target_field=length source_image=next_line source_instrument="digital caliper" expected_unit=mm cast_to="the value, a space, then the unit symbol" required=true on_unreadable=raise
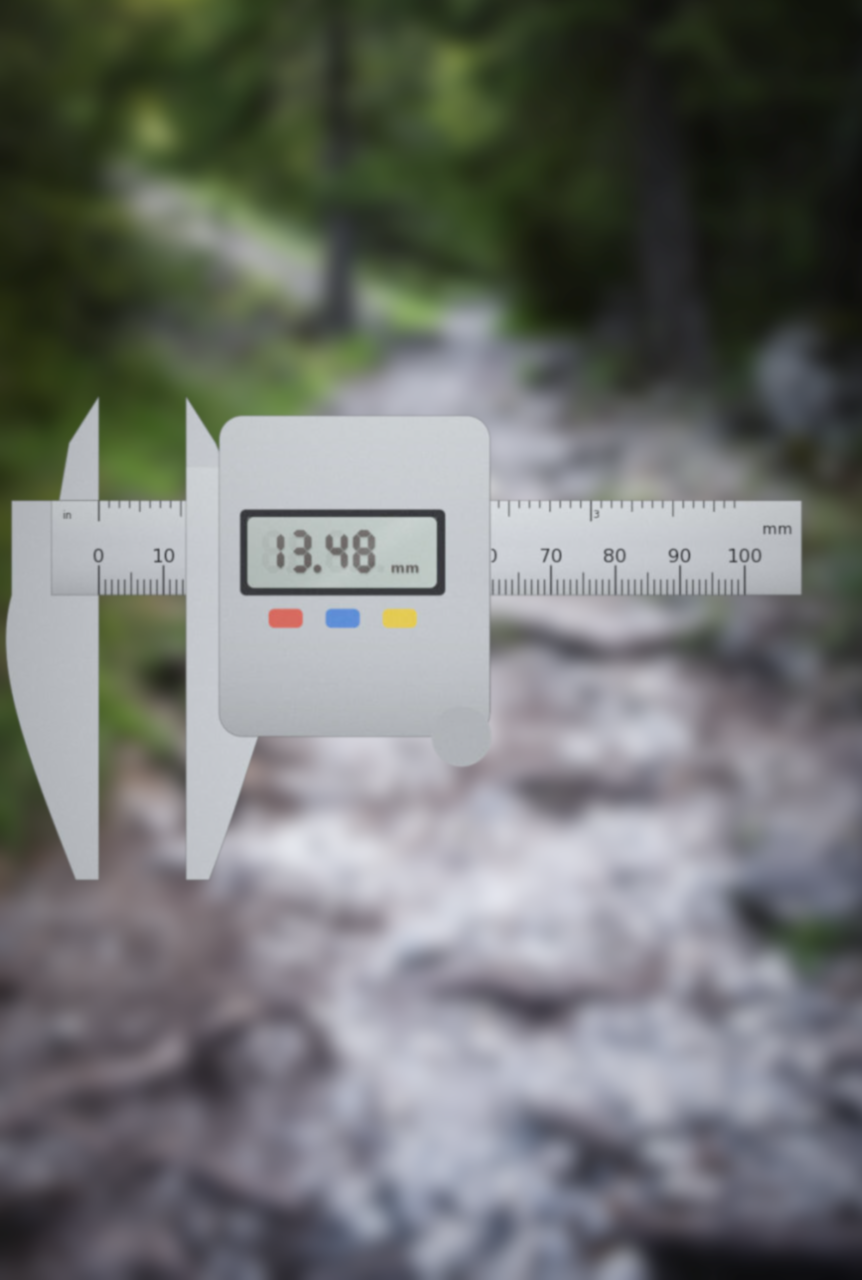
13.48 mm
